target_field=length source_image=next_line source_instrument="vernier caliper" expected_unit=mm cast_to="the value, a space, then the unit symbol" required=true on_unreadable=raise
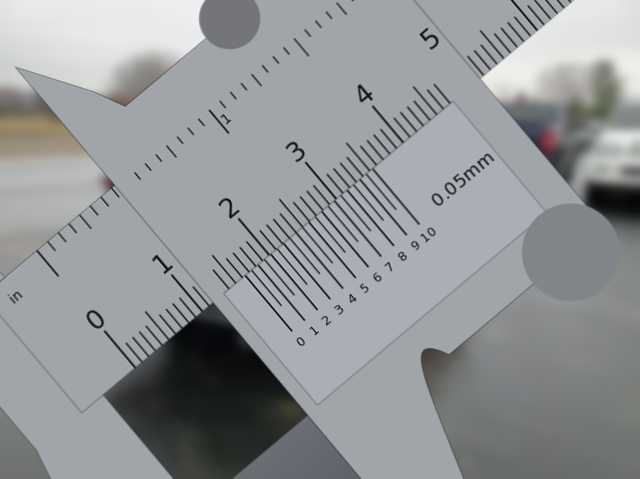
16.4 mm
